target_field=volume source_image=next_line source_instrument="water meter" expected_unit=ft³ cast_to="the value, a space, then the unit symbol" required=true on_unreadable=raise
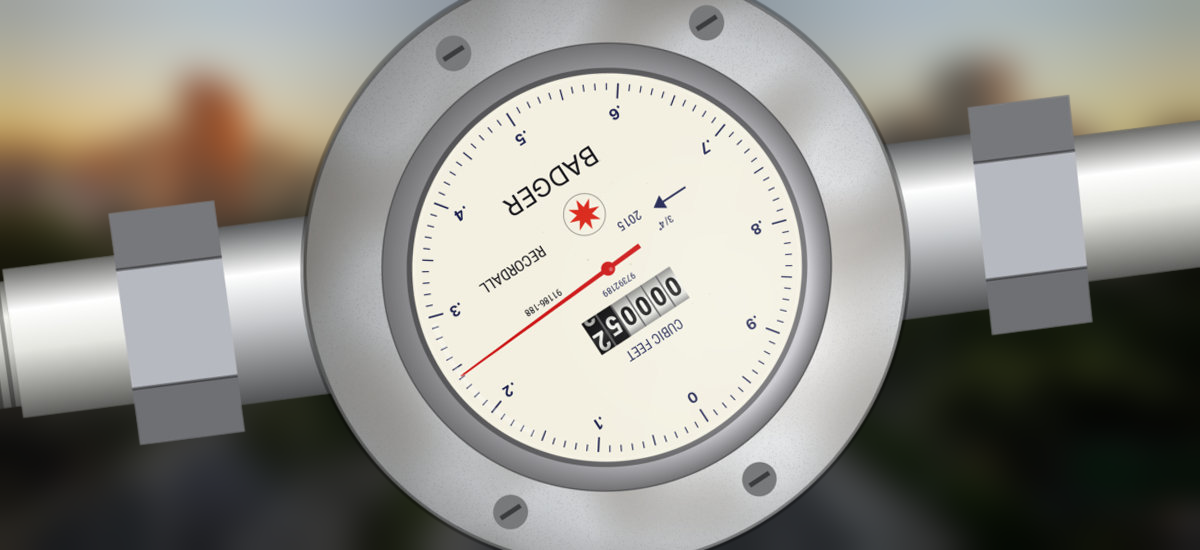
52.24 ft³
